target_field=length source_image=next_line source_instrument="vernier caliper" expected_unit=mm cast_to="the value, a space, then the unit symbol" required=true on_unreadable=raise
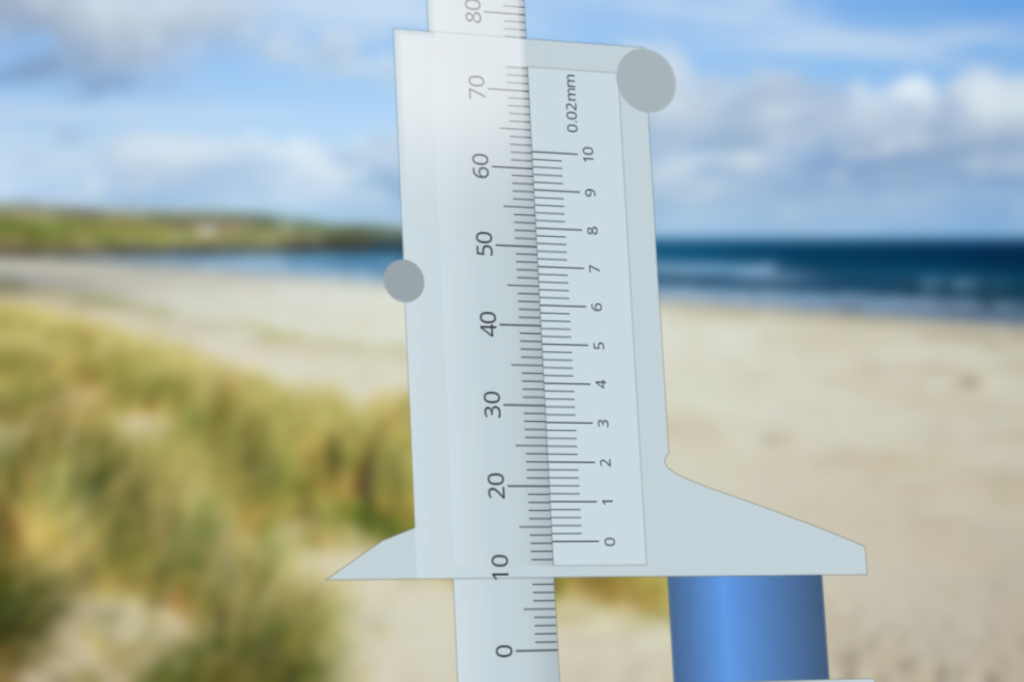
13.2 mm
